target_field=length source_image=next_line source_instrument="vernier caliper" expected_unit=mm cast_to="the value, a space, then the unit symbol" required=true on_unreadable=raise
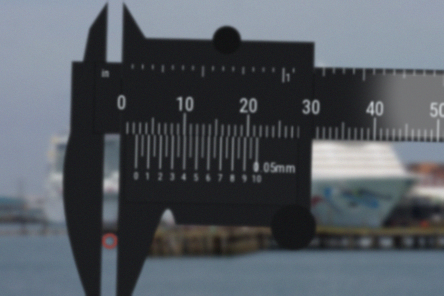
2.5 mm
